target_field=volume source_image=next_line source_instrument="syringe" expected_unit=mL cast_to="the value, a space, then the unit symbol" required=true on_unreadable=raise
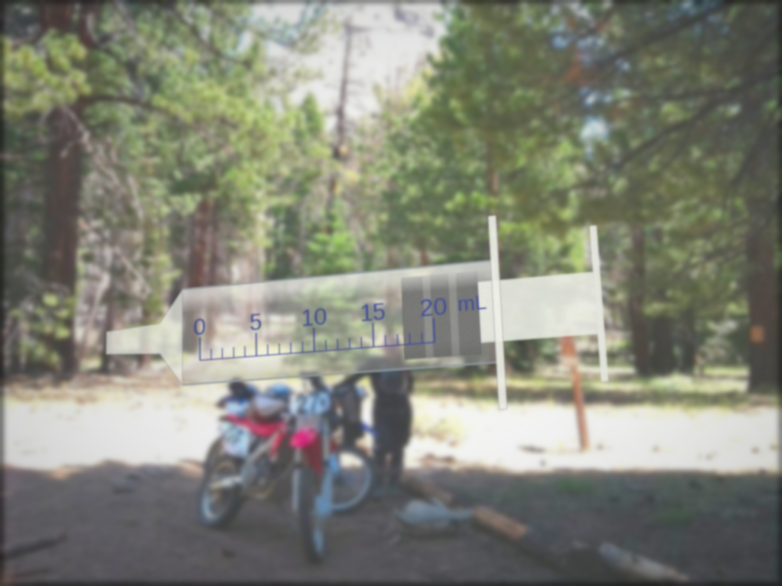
17.5 mL
